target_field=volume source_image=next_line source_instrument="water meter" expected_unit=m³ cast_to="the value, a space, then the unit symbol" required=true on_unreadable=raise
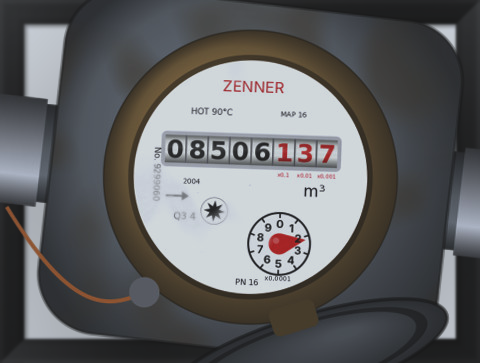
8506.1372 m³
